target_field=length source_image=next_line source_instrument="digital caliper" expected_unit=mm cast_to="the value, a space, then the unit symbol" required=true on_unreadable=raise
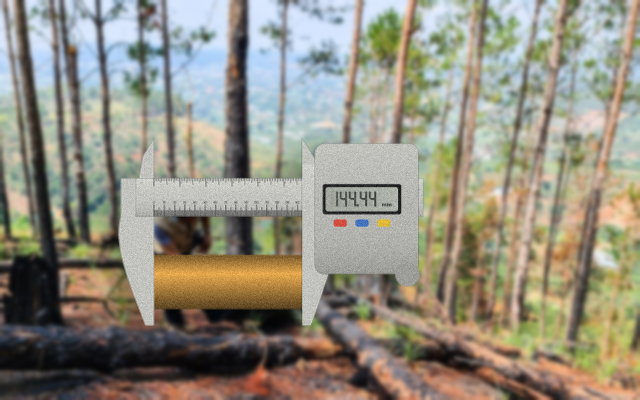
144.44 mm
